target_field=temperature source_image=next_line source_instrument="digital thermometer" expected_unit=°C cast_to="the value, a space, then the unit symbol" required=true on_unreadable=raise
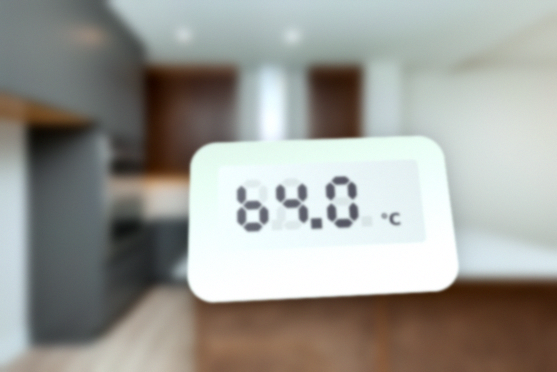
64.0 °C
